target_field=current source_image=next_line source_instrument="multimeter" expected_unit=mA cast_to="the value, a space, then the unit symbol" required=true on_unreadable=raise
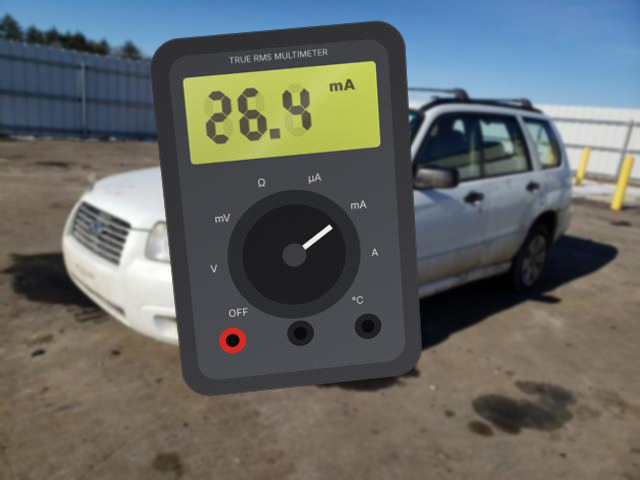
26.4 mA
